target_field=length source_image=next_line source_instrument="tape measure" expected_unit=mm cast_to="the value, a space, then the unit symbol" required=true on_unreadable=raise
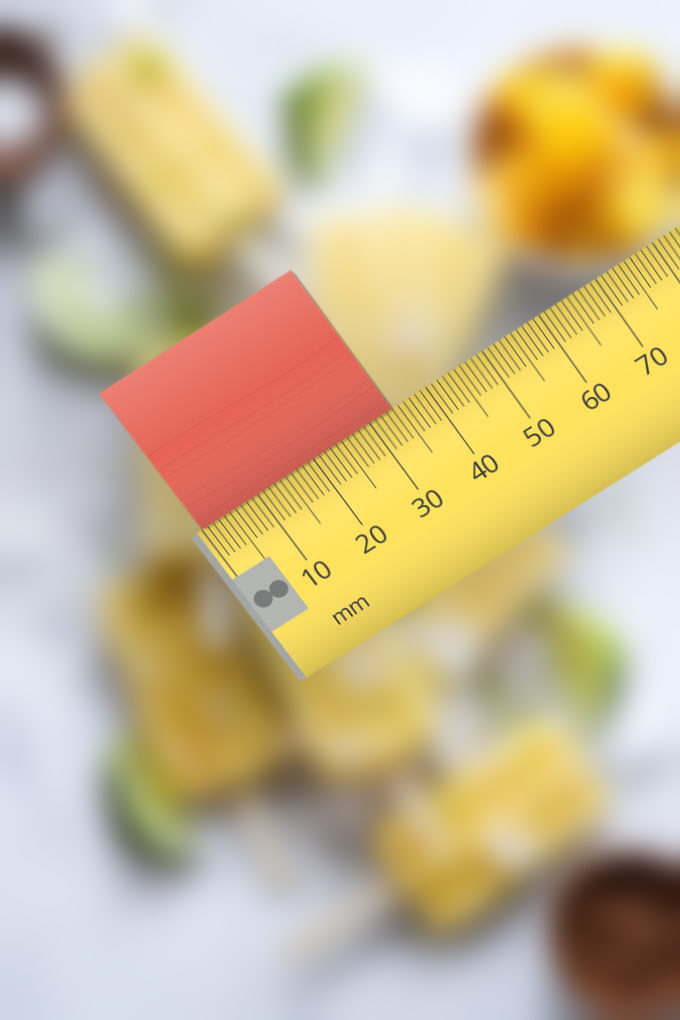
34 mm
